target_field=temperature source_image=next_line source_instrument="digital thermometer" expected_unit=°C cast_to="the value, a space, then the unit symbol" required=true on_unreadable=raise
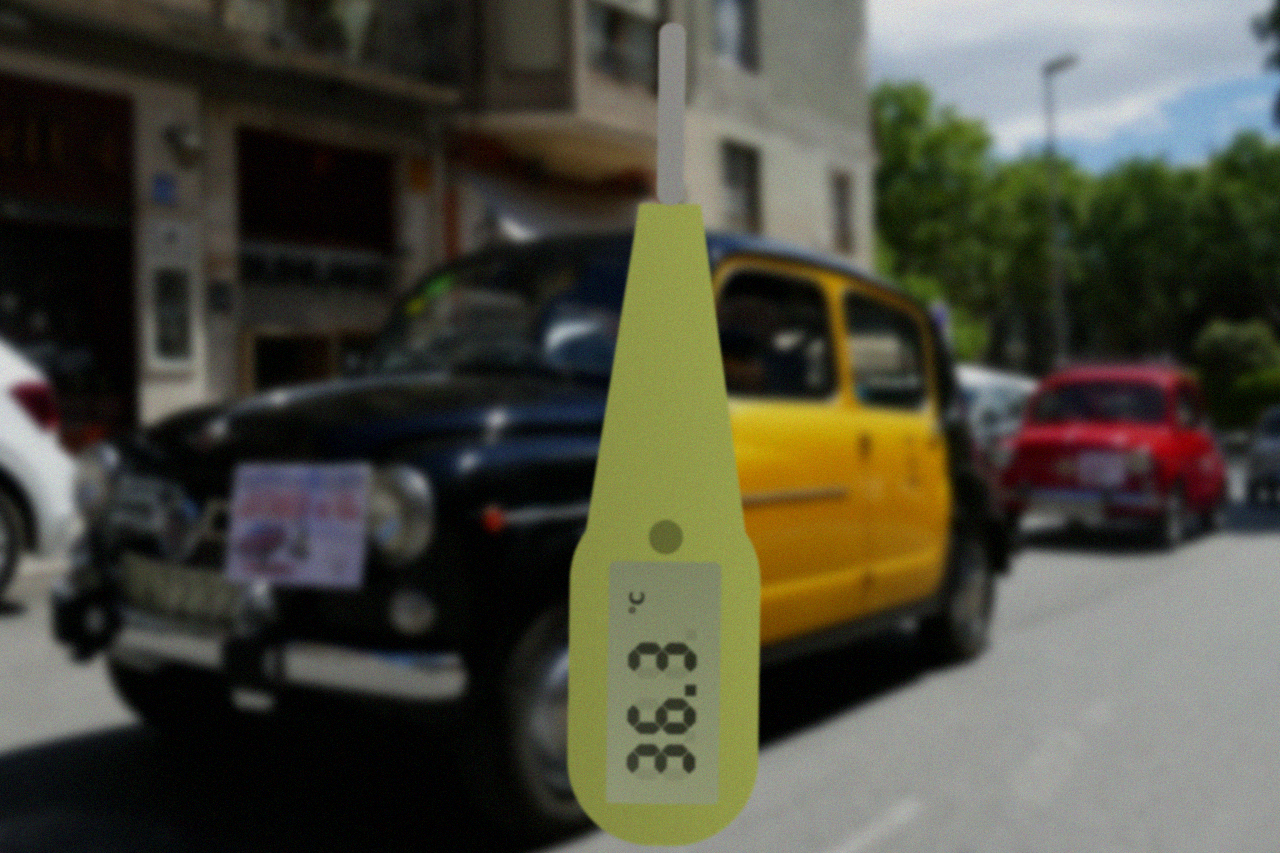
36.3 °C
